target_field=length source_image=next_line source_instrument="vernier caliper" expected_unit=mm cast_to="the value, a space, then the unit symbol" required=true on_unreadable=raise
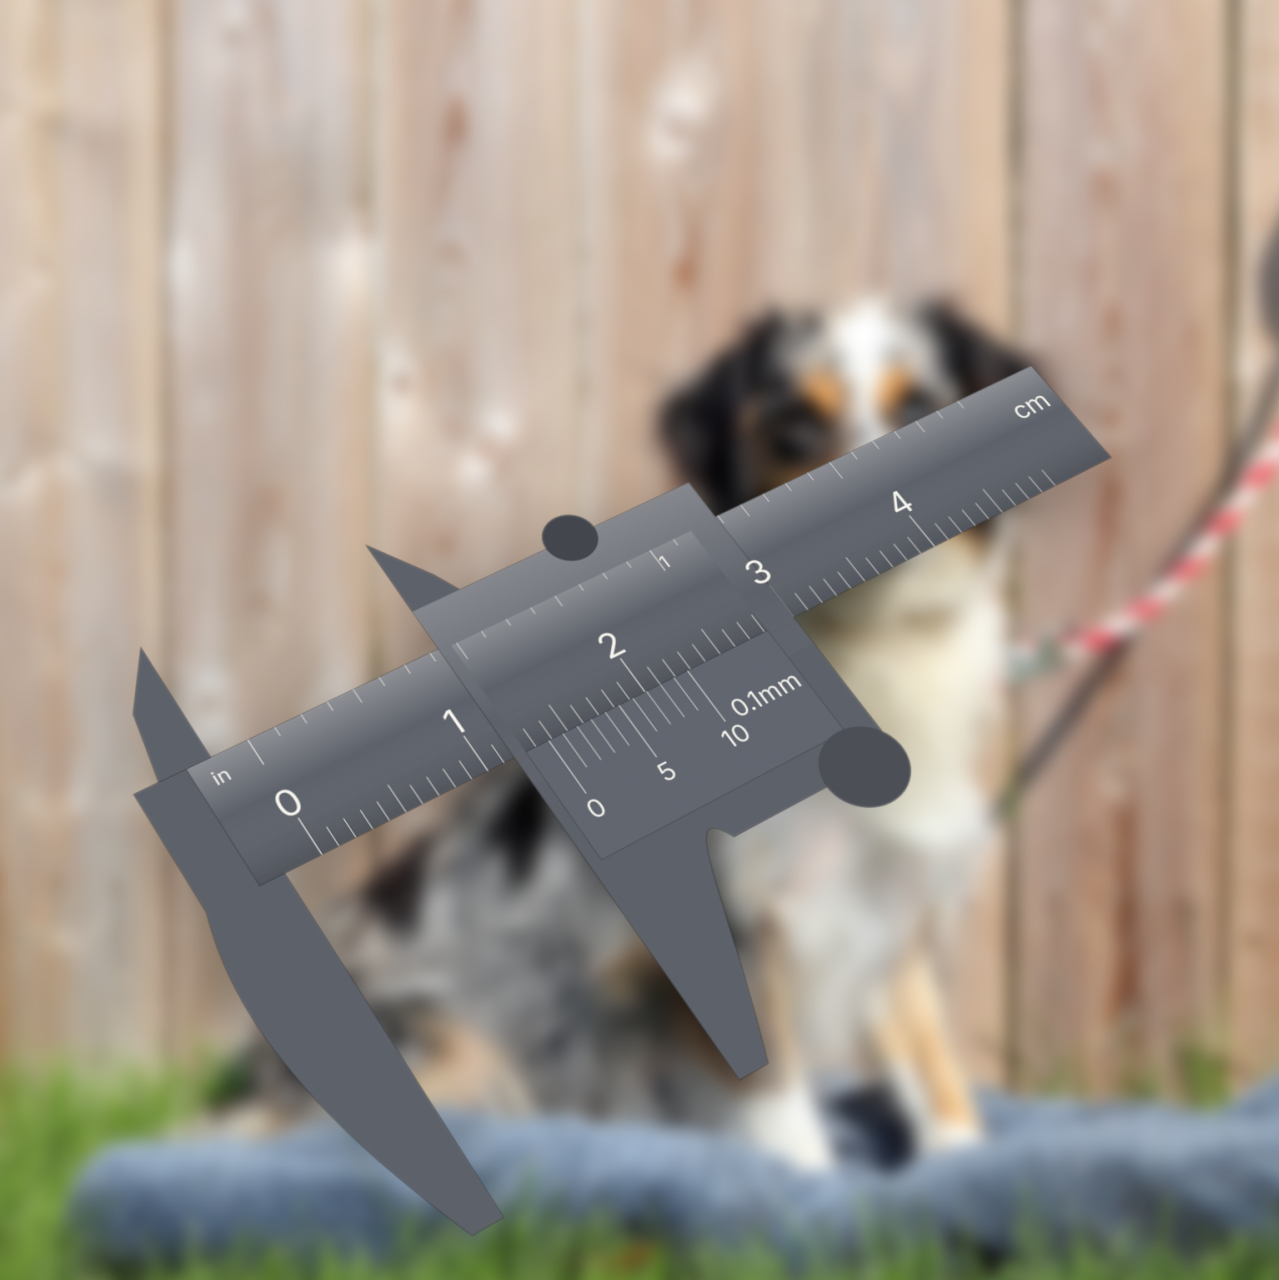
13.8 mm
